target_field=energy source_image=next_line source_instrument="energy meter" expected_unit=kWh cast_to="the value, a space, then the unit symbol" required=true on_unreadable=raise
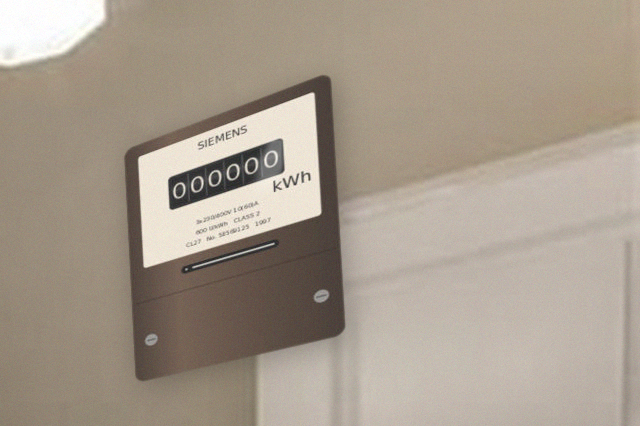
0 kWh
